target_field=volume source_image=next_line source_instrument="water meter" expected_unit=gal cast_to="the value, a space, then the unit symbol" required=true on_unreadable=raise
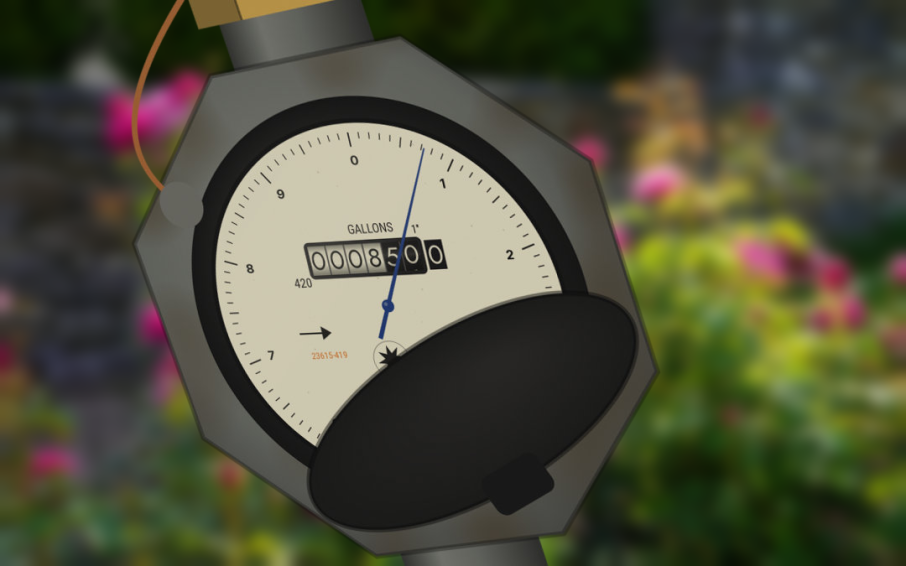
8500.7 gal
